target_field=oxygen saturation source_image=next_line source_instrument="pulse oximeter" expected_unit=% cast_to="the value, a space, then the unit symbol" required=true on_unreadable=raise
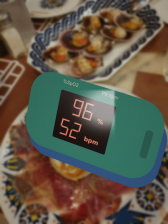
96 %
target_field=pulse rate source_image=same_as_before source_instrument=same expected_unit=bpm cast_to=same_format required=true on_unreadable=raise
52 bpm
